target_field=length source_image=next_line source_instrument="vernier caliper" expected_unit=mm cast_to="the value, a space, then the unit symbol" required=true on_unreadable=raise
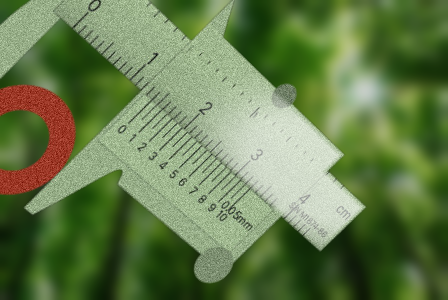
14.0 mm
